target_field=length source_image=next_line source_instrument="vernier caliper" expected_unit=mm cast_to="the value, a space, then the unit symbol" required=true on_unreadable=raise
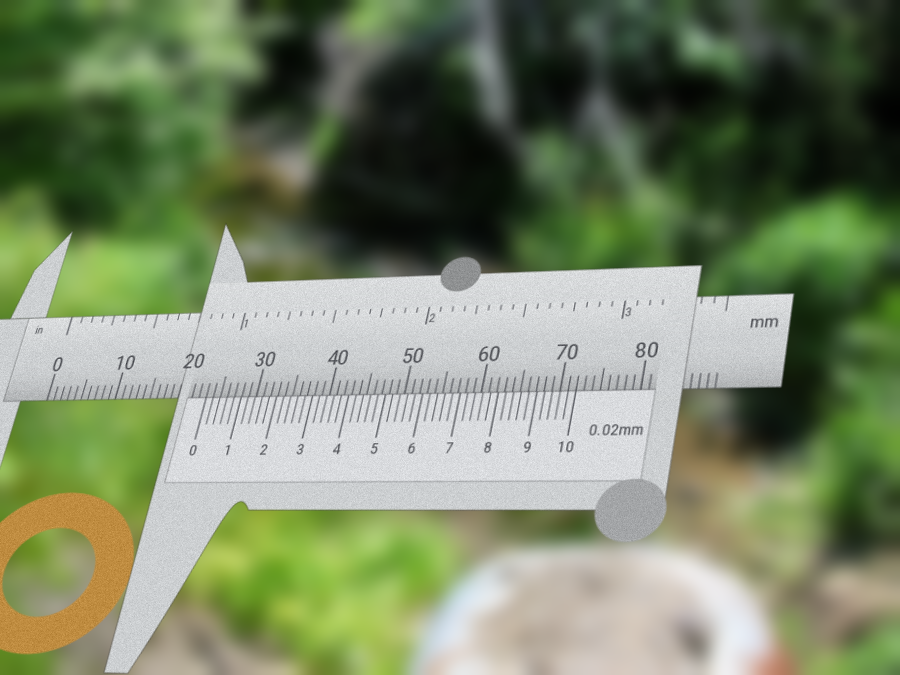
23.0 mm
